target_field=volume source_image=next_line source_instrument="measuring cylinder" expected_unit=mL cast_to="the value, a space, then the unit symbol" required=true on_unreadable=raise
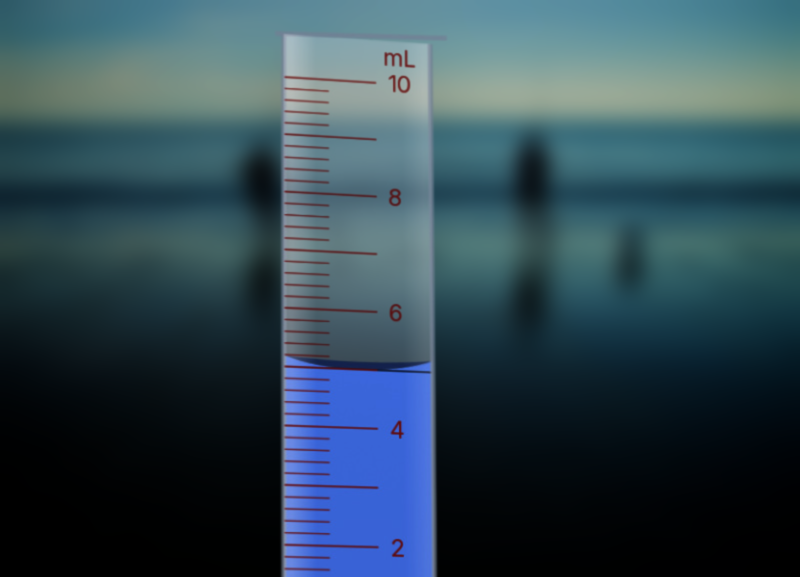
5 mL
